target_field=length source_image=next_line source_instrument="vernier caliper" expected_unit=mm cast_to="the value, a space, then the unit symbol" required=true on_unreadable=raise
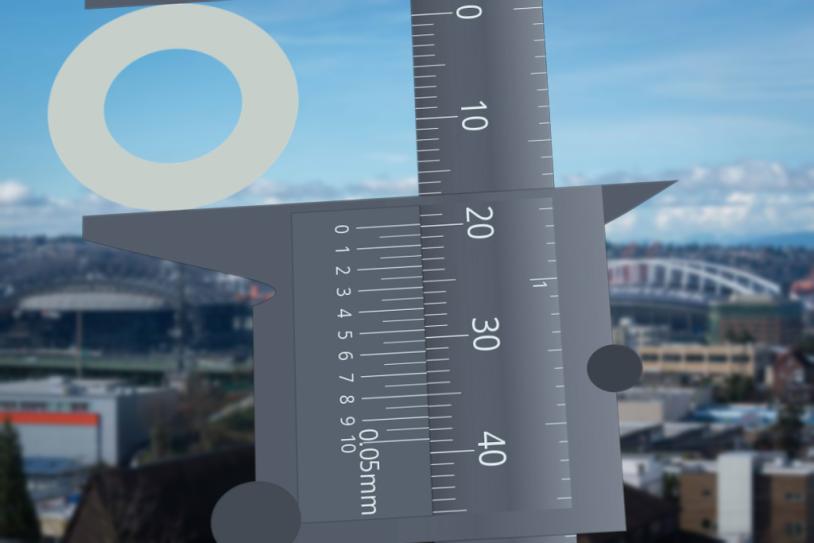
19.8 mm
